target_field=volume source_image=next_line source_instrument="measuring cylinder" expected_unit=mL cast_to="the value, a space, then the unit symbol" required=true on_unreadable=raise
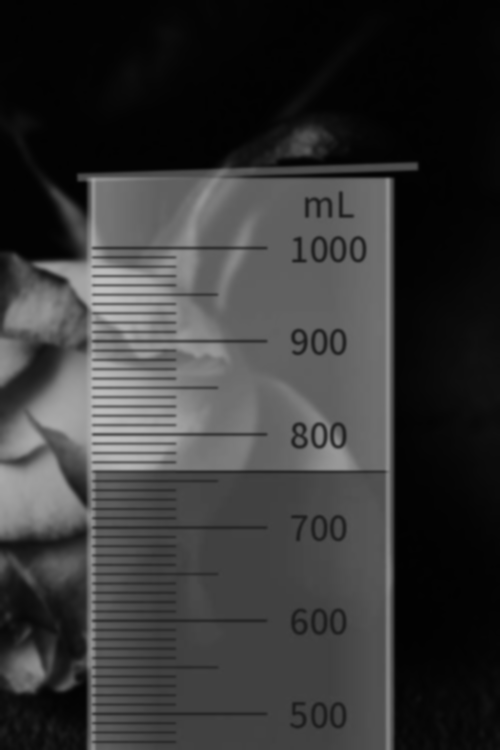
760 mL
